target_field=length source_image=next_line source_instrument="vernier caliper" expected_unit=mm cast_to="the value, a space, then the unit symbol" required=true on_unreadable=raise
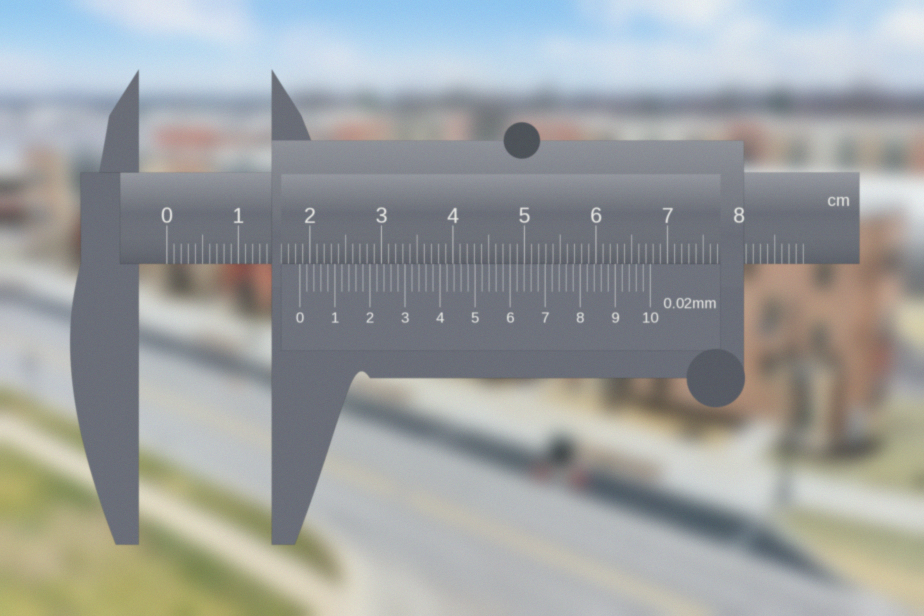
18.6 mm
